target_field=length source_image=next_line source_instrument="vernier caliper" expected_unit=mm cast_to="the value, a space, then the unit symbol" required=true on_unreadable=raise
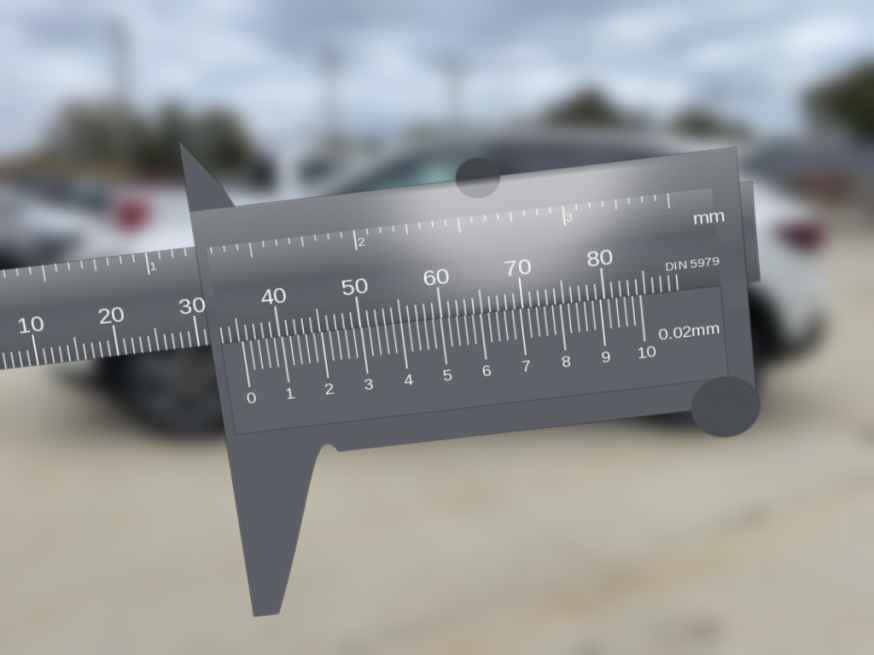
35.4 mm
